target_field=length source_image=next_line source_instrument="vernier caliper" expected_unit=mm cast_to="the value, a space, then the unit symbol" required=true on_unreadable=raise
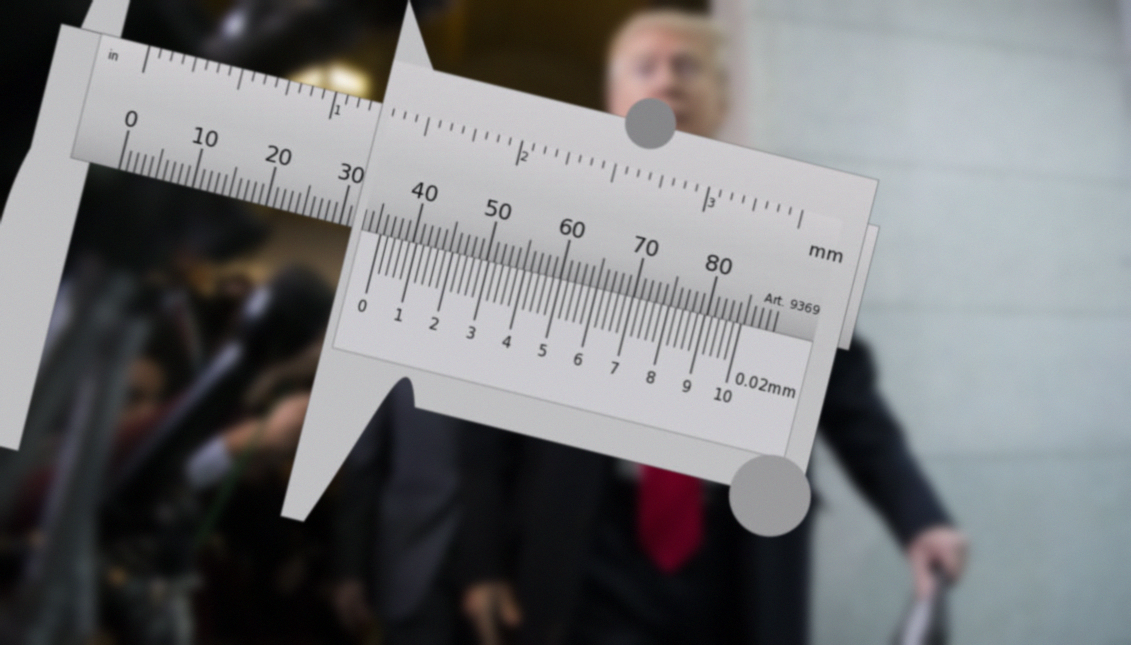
35.6 mm
